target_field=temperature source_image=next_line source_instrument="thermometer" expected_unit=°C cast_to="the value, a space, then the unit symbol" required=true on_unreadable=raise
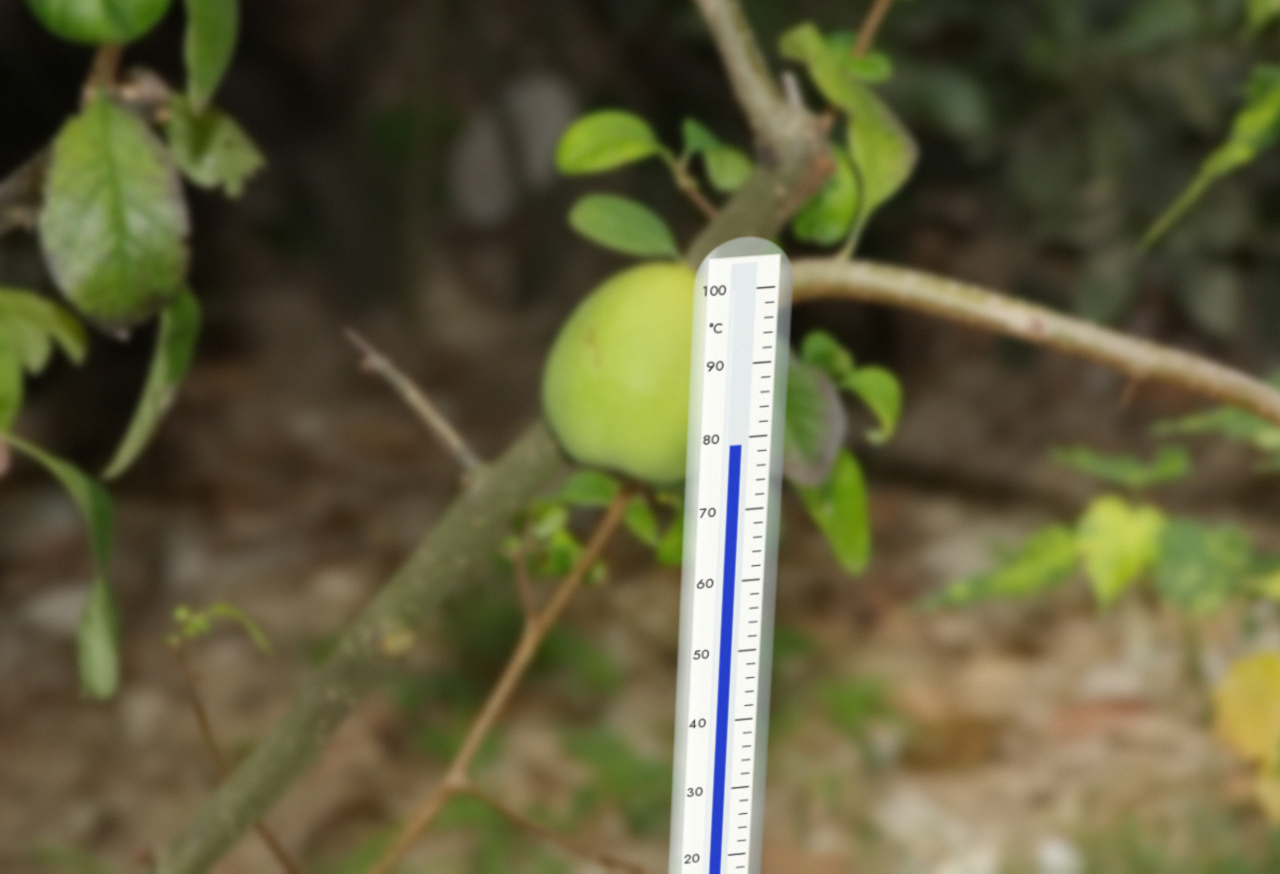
79 °C
